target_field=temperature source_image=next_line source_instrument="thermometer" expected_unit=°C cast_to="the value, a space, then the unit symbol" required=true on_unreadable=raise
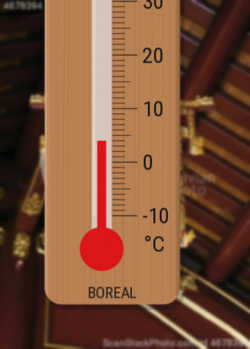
4 °C
